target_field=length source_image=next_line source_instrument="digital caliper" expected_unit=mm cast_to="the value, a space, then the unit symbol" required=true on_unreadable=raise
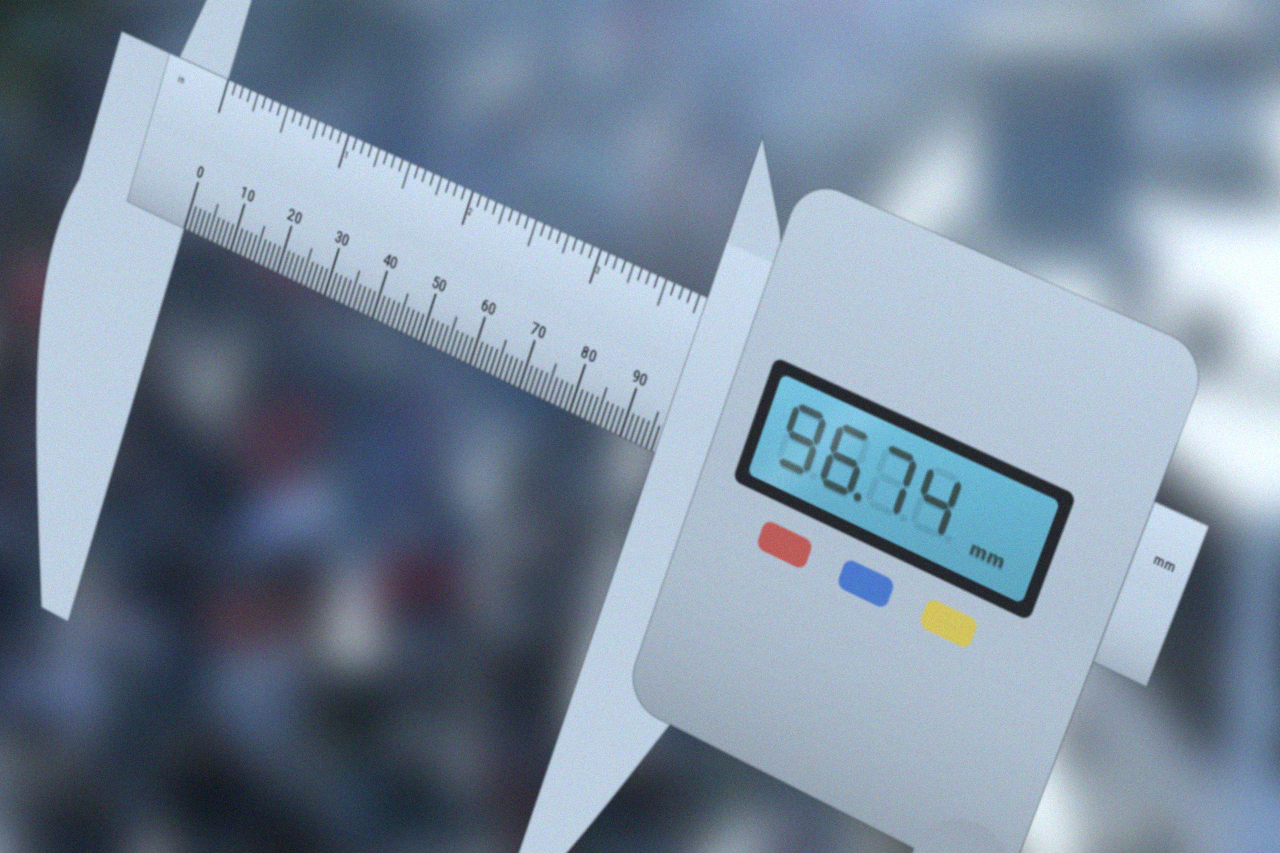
96.74 mm
